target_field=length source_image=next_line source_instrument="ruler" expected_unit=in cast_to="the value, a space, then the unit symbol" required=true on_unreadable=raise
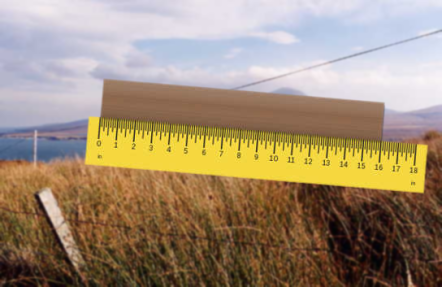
16 in
